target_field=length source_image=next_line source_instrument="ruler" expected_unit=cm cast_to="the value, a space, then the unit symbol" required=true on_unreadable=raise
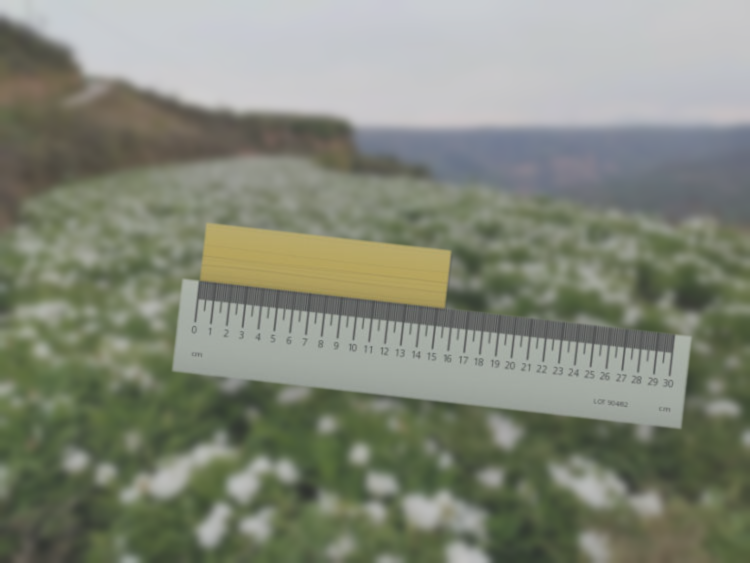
15.5 cm
